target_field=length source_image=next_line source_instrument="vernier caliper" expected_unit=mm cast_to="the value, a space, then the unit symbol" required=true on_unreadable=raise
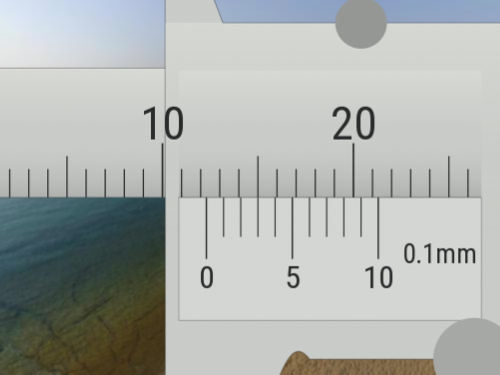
12.3 mm
